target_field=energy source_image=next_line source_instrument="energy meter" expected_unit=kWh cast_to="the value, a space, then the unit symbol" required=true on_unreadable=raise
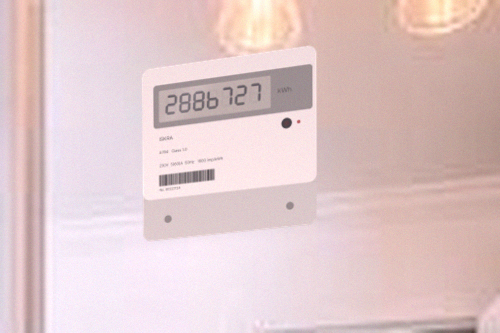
2886727 kWh
